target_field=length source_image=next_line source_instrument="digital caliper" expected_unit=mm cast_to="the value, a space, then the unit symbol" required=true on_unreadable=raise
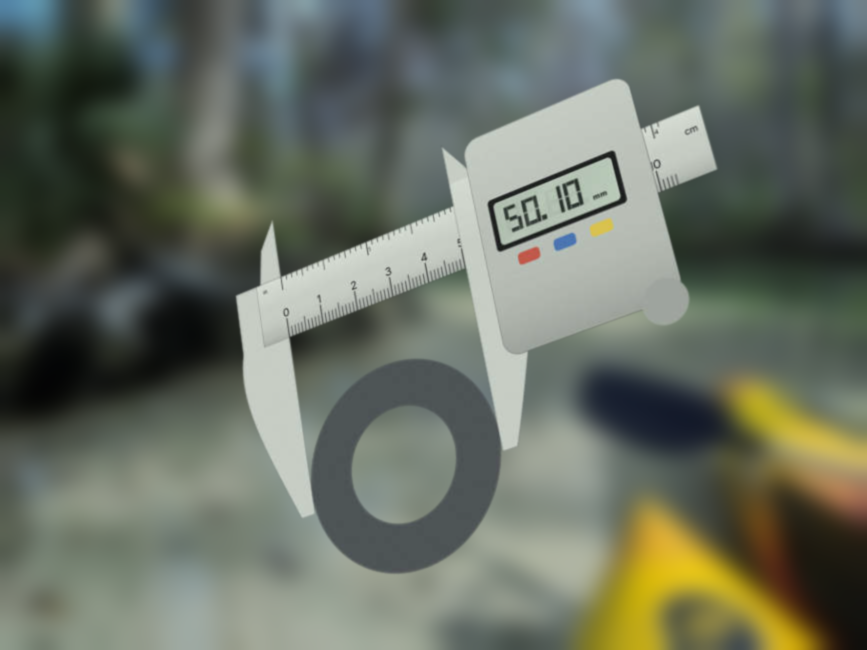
50.10 mm
